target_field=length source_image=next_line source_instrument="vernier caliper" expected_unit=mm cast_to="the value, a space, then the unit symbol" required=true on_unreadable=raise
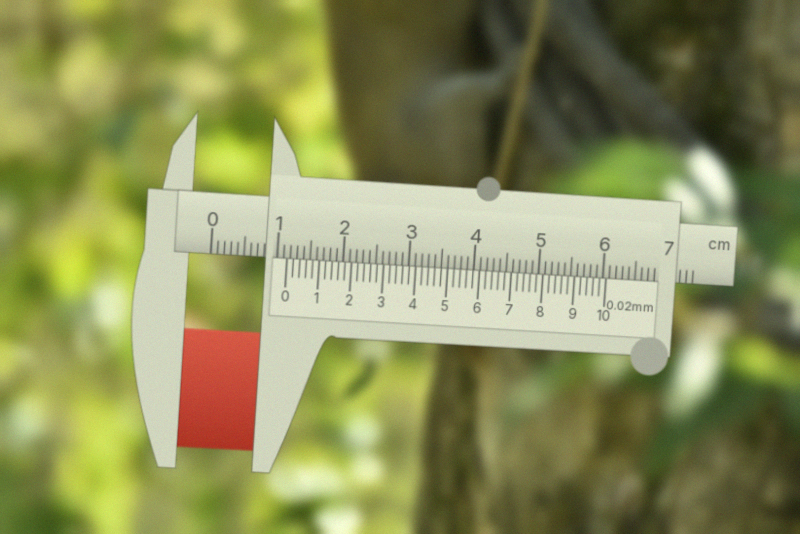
11.5 mm
